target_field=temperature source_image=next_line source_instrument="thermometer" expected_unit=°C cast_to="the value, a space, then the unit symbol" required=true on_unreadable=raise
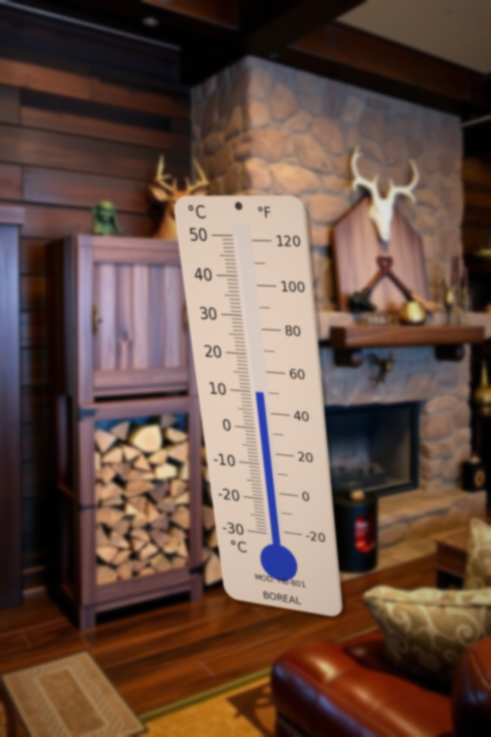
10 °C
